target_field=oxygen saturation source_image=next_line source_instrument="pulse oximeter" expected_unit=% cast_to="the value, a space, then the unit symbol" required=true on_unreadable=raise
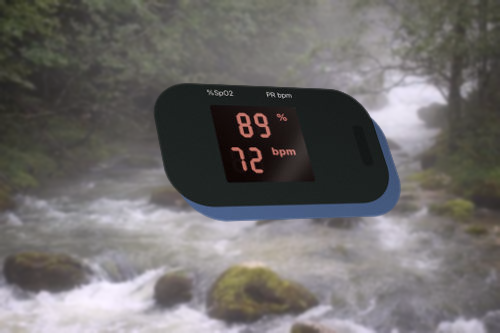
89 %
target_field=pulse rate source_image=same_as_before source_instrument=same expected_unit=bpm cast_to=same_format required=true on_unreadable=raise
72 bpm
